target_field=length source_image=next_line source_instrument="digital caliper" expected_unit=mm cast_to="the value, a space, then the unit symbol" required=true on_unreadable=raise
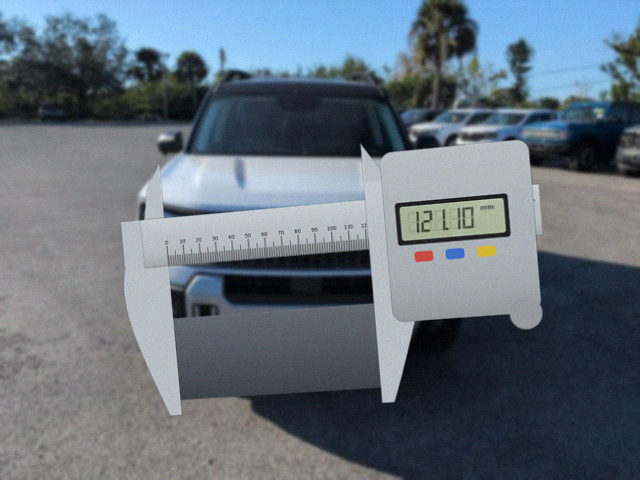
121.10 mm
